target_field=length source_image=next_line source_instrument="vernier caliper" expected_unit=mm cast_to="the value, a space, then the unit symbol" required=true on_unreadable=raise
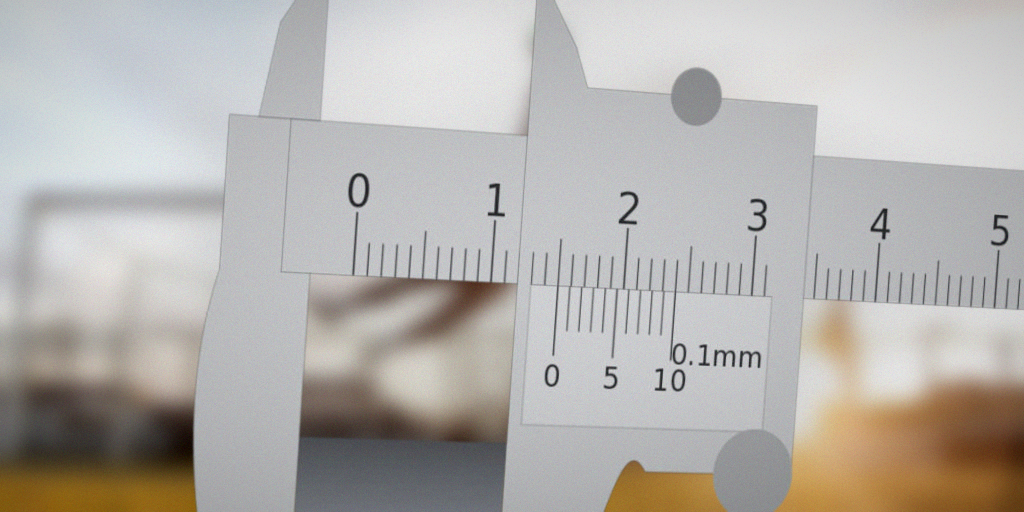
15.0 mm
